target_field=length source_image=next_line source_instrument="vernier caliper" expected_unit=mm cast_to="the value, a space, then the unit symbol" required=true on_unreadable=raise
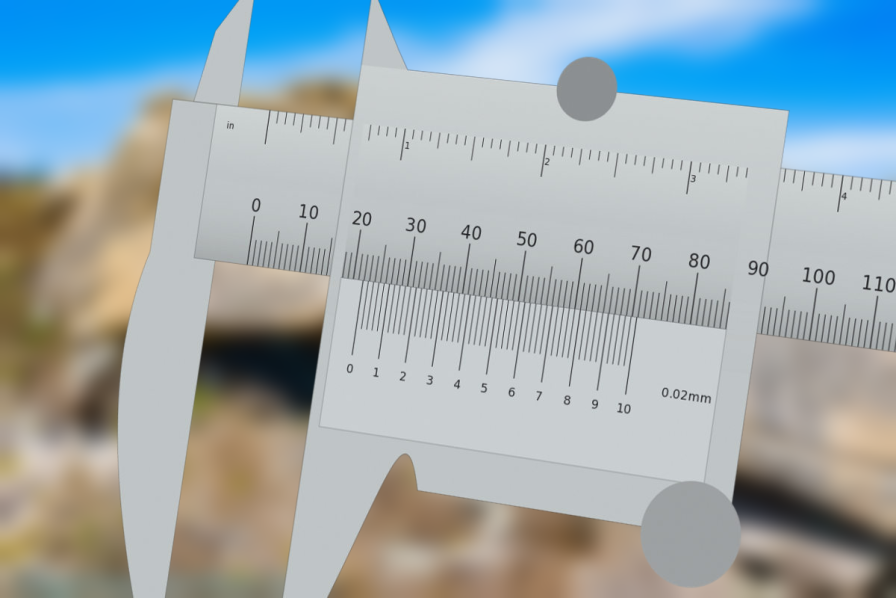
21.8 mm
